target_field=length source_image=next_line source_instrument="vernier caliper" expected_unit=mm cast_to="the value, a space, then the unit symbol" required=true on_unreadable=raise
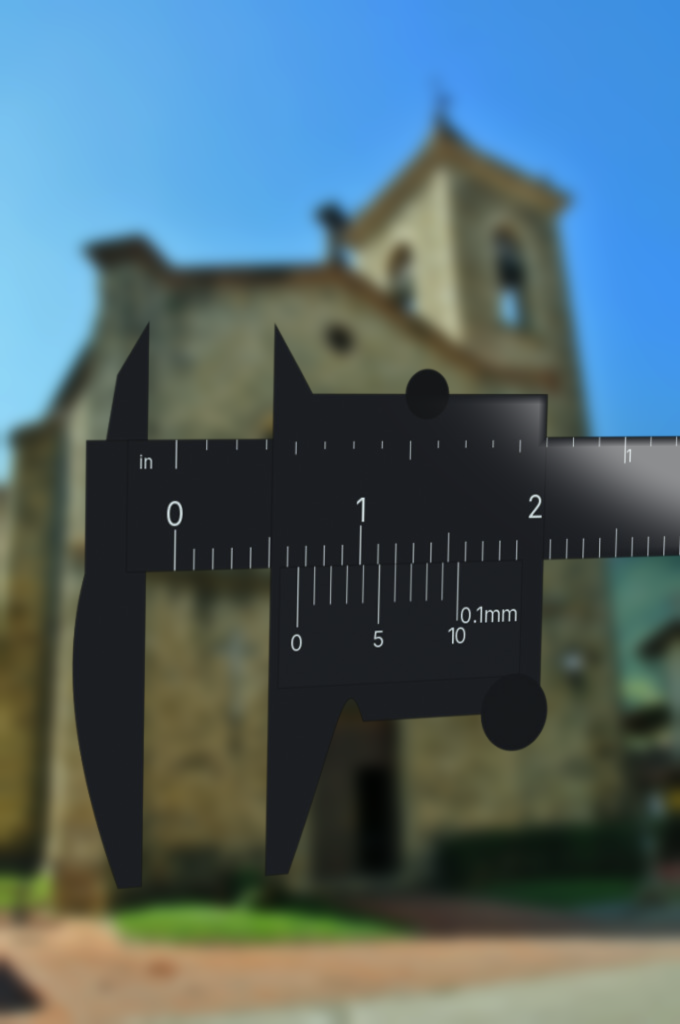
6.6 mm
